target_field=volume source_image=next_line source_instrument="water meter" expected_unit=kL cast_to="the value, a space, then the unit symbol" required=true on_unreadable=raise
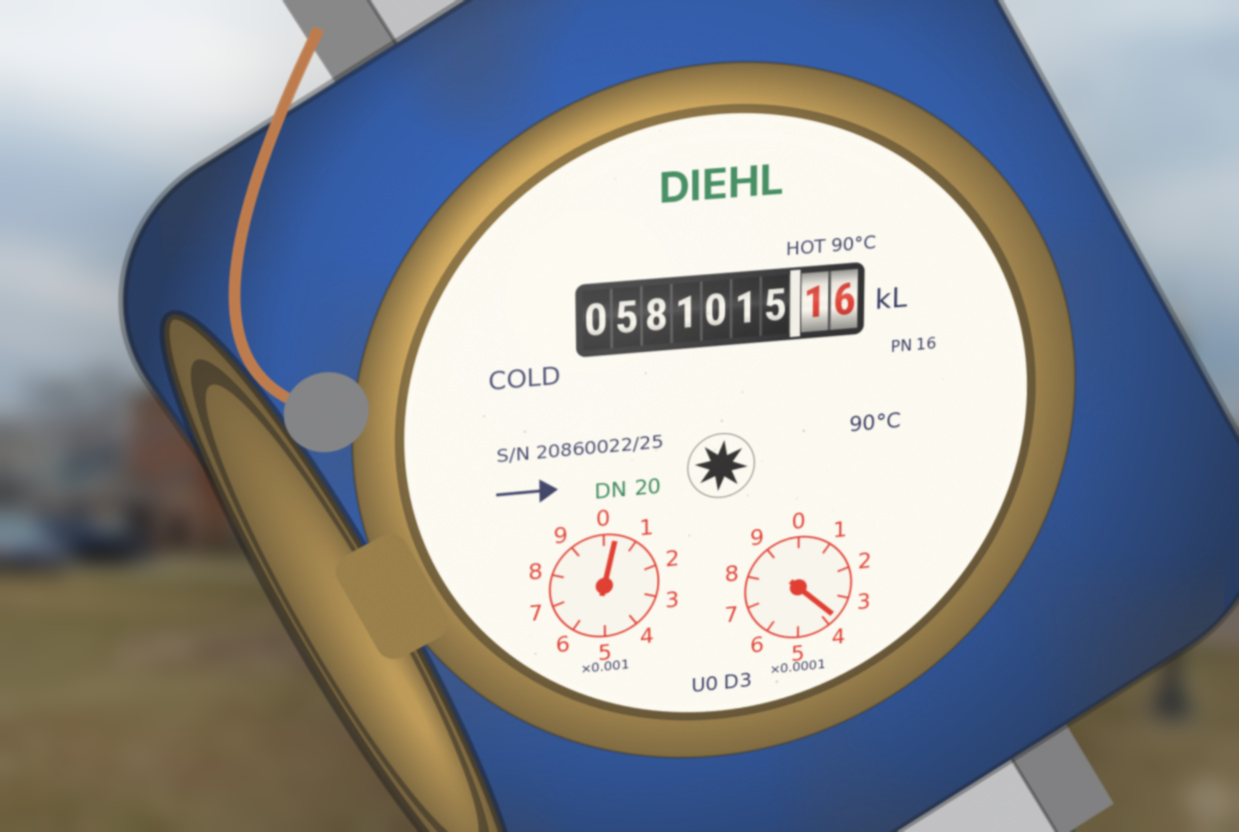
581015.1603 kL
